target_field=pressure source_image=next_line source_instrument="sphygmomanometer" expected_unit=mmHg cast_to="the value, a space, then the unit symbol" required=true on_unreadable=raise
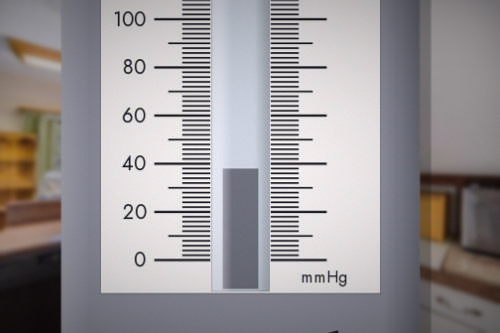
38 mmHg
